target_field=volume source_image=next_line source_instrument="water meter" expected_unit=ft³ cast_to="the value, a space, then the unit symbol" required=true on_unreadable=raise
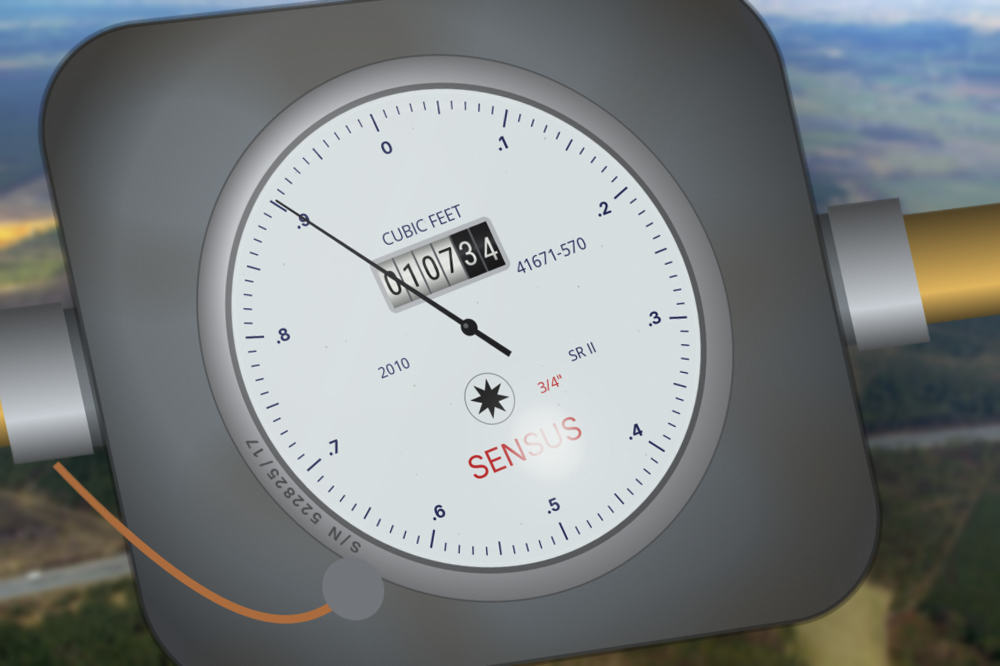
10733.90 ft³
